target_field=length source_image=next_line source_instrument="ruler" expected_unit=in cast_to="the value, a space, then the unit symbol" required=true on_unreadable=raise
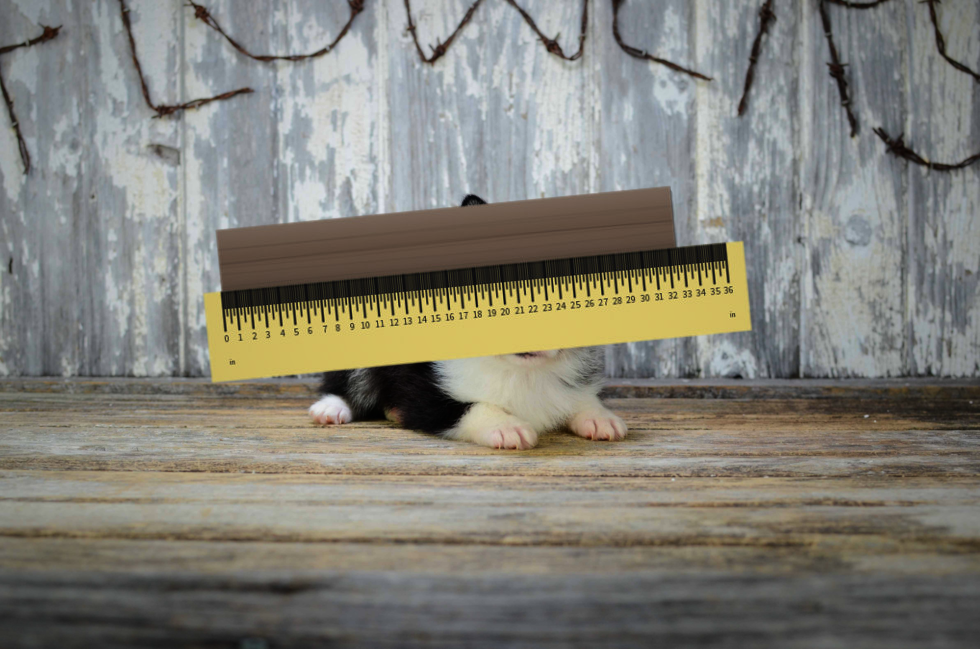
32.5 in
